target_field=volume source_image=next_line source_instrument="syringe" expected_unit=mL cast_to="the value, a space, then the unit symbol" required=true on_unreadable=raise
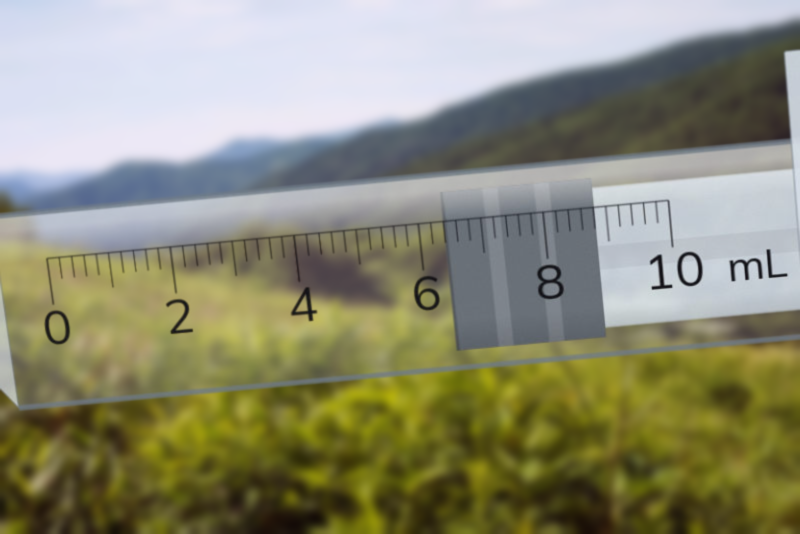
6.4 mL
